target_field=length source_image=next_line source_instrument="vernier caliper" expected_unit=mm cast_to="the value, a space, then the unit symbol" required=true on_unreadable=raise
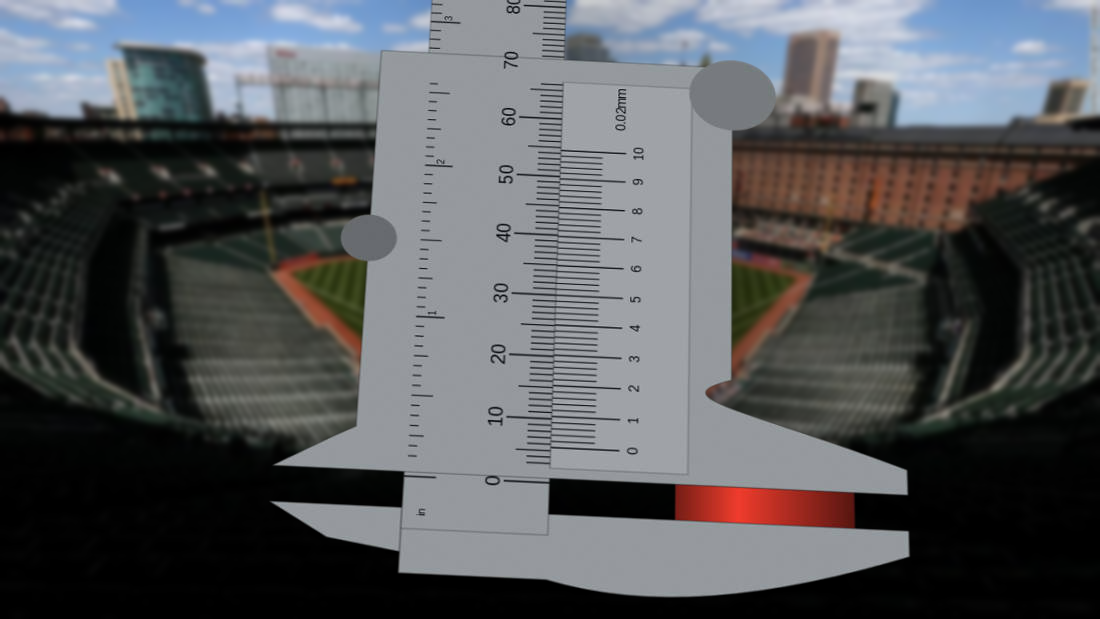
5.5 mm
